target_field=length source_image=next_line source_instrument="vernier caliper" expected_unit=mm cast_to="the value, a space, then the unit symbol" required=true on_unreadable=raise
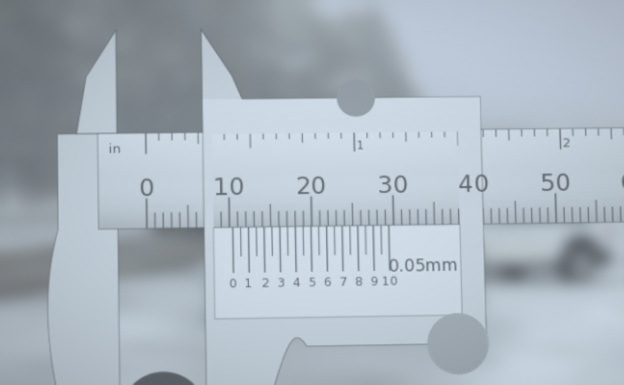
10.4 mm
